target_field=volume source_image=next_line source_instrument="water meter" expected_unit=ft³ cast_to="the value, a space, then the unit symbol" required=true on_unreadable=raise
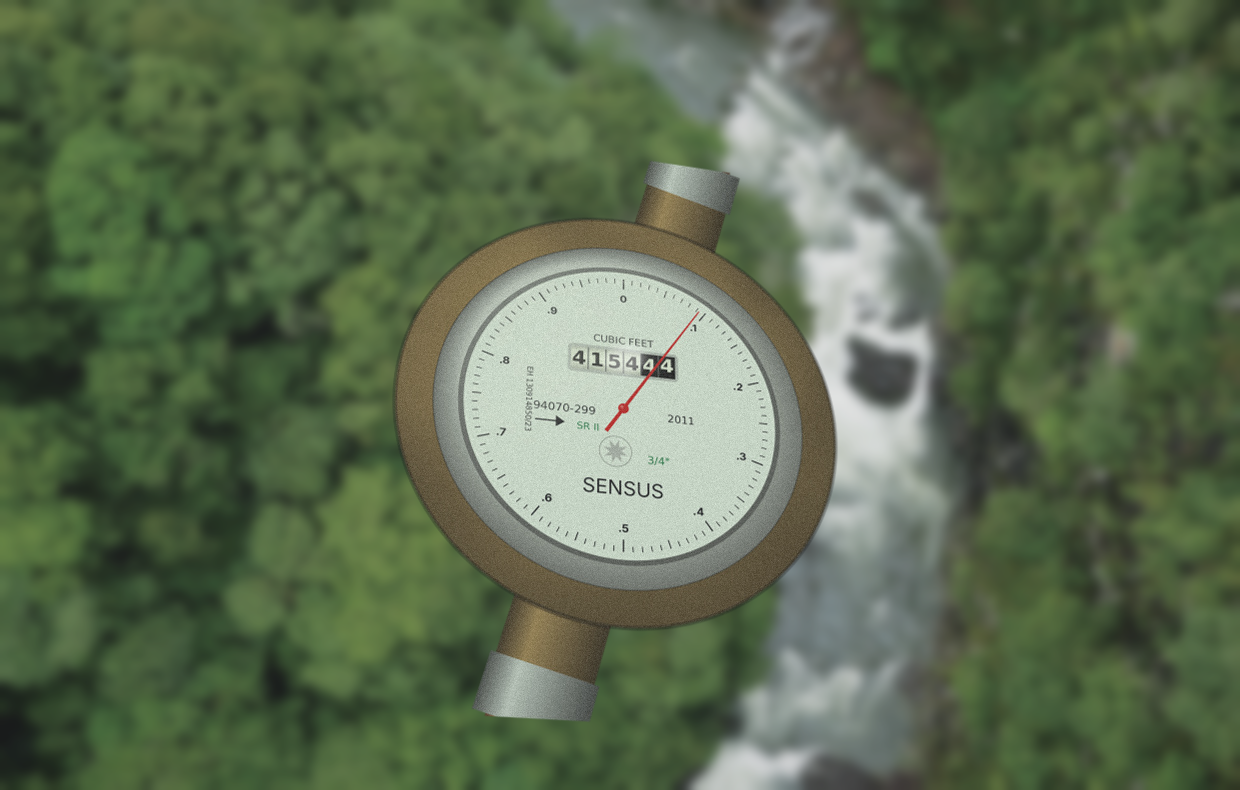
415444.09 ft³
